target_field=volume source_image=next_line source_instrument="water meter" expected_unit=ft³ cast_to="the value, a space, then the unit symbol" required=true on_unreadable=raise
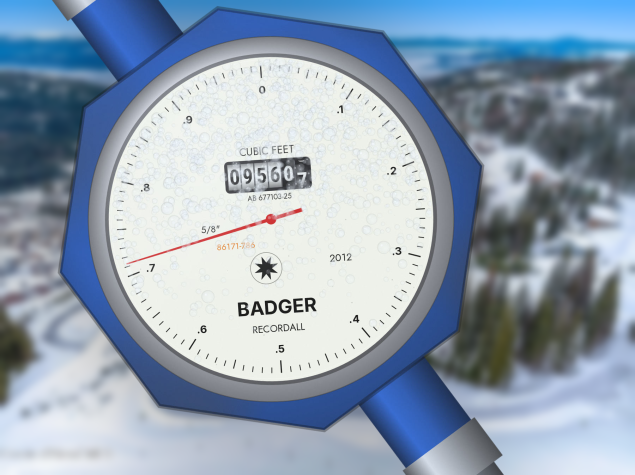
95606.71 ft³
